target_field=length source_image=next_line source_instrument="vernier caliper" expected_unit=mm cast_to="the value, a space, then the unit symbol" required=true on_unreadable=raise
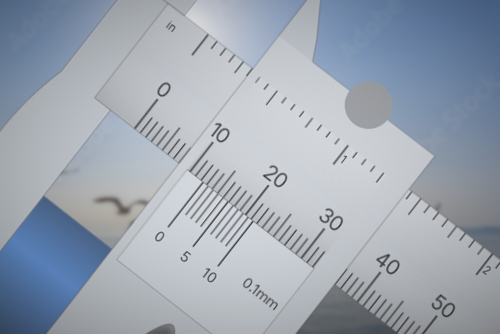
12.4 mm
